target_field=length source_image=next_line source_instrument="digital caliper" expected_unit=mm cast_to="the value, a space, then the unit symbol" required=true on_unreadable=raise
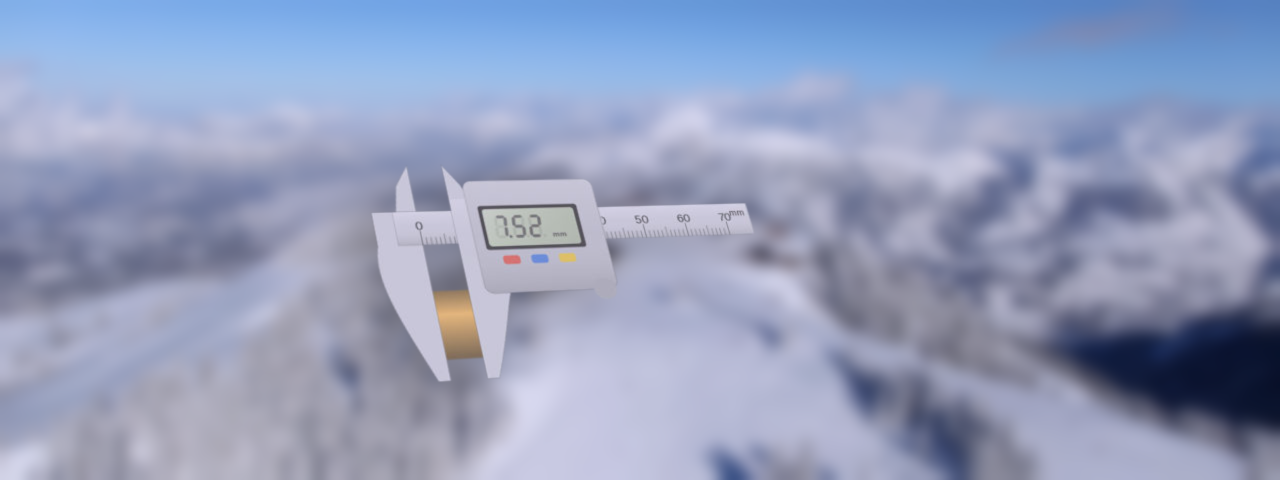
7.52 mm
